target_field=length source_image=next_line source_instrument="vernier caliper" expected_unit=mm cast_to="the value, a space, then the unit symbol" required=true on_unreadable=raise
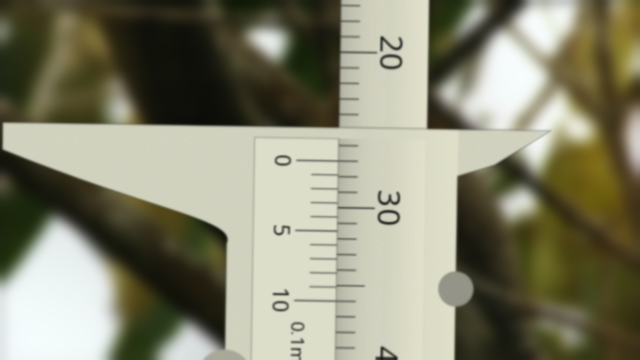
27.0 mm
